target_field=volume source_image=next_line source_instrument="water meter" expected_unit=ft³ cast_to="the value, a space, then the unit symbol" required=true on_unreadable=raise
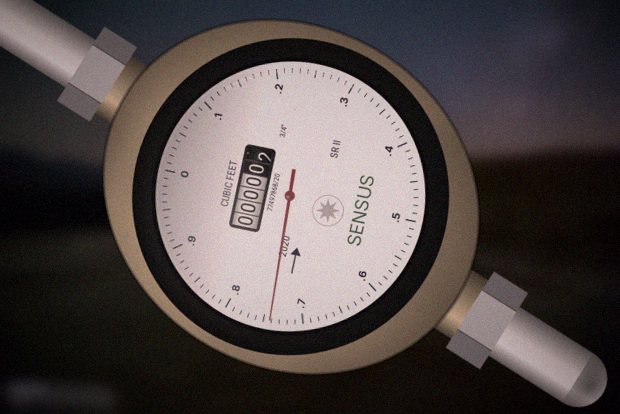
1.74 ft³
